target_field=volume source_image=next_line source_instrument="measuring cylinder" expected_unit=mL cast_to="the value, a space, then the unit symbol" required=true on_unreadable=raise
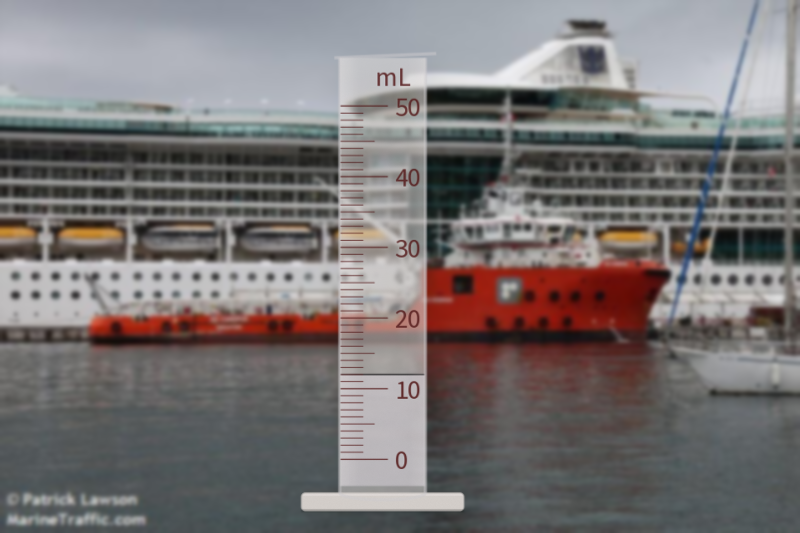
12 mL
